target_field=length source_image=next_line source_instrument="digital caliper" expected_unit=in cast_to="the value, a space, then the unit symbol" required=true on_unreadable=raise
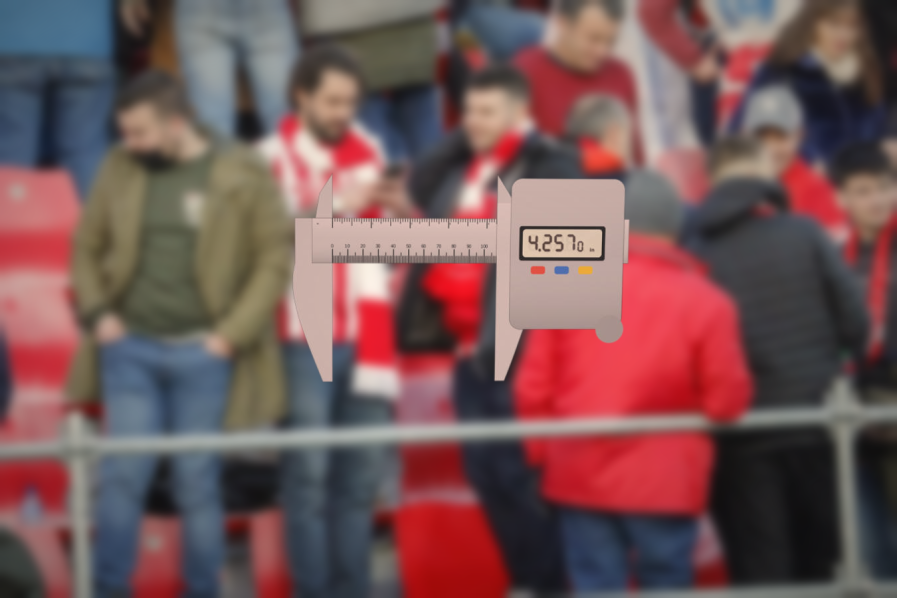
4.2570 in
